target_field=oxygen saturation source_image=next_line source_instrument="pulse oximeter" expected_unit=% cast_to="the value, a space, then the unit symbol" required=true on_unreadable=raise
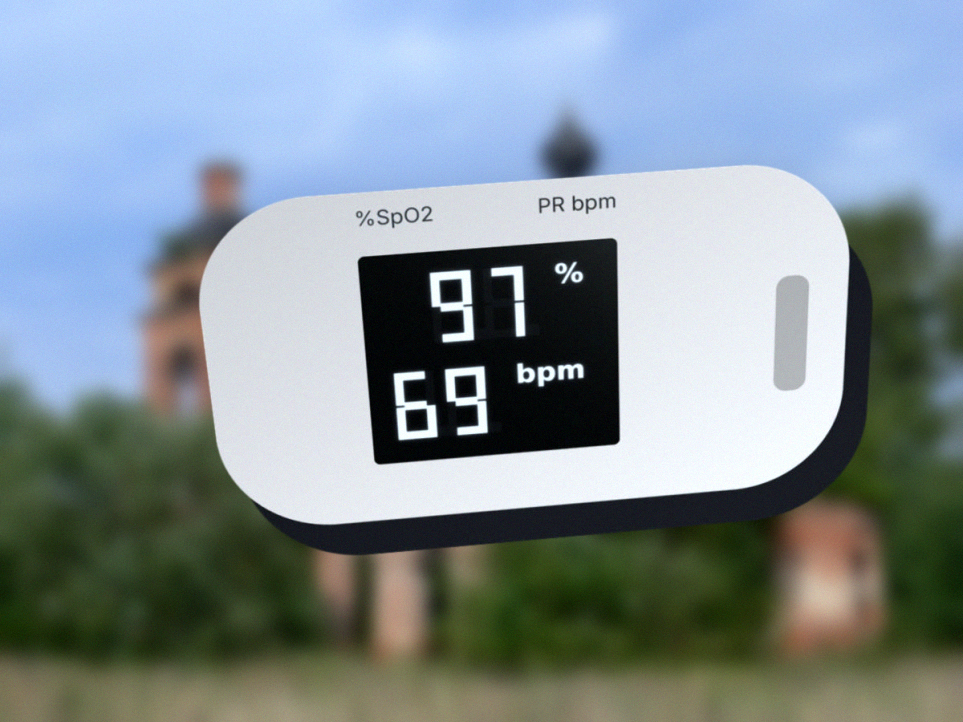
97 %
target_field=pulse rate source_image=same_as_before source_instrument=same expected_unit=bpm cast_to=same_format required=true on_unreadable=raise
69 bpm
